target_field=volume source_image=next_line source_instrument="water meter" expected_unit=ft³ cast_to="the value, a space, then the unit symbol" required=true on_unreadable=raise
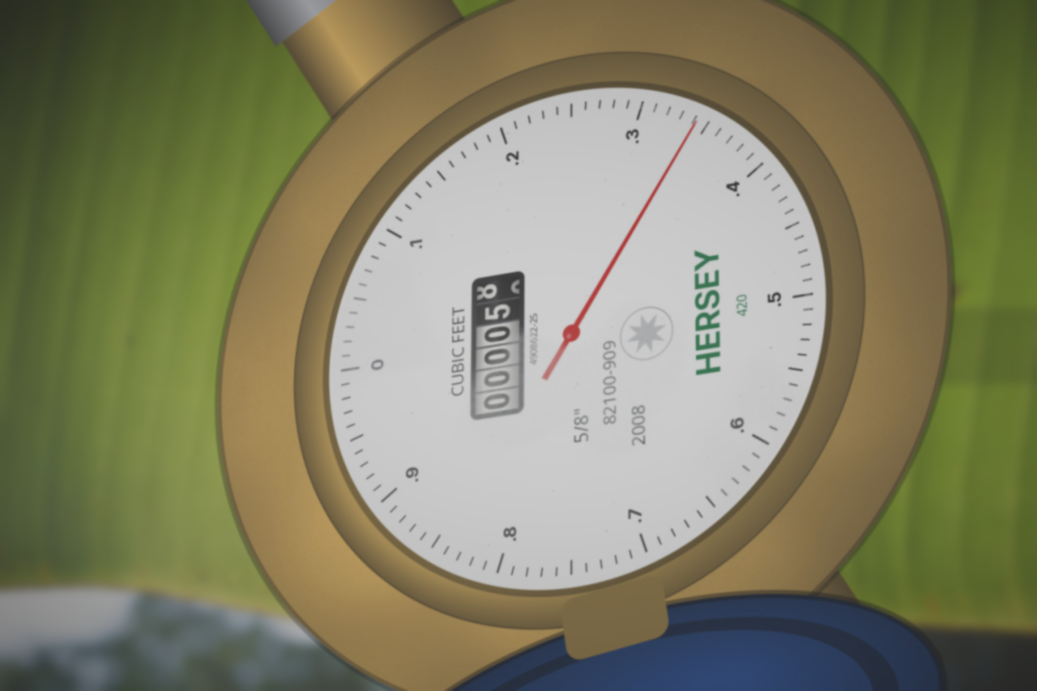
58.34 ft³
